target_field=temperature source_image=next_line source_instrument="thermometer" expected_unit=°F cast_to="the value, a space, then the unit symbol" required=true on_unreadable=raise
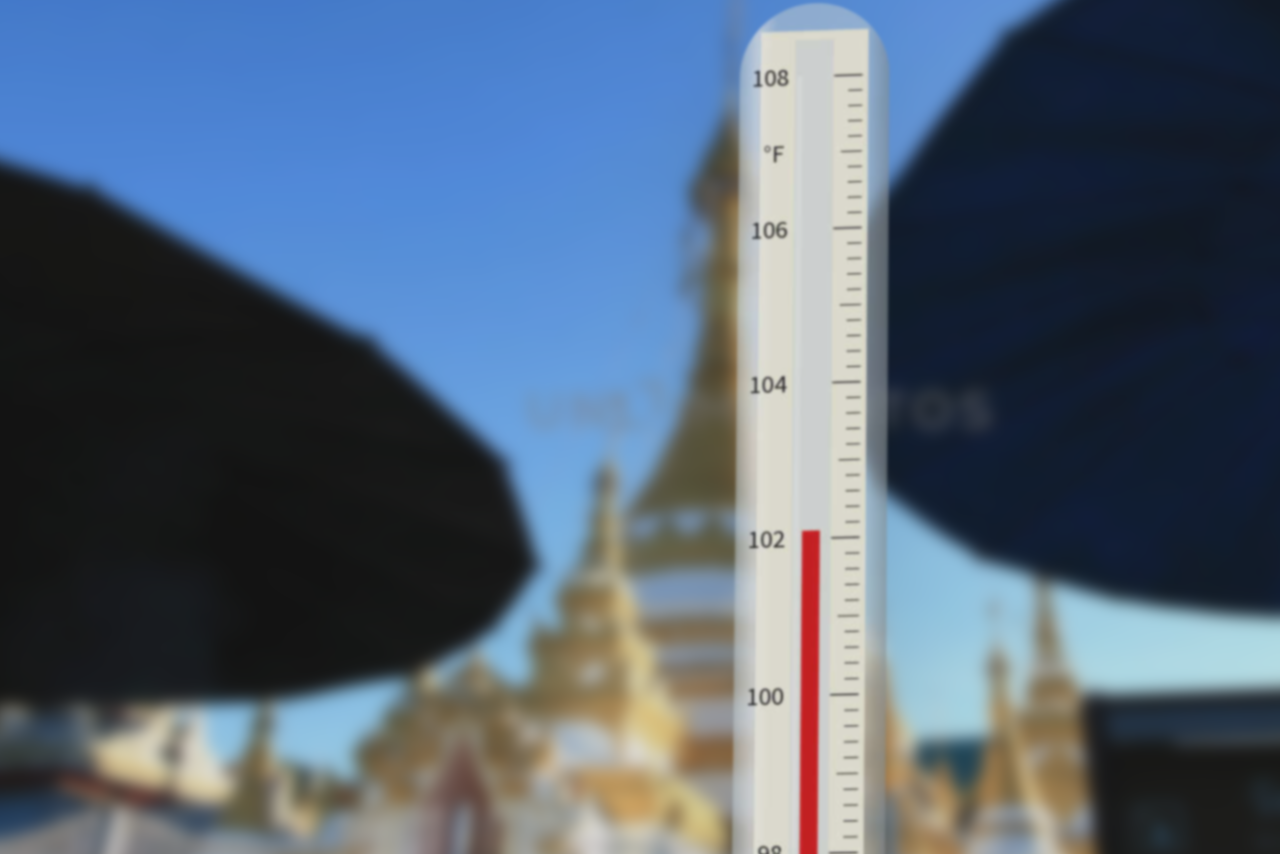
102.1 °F
